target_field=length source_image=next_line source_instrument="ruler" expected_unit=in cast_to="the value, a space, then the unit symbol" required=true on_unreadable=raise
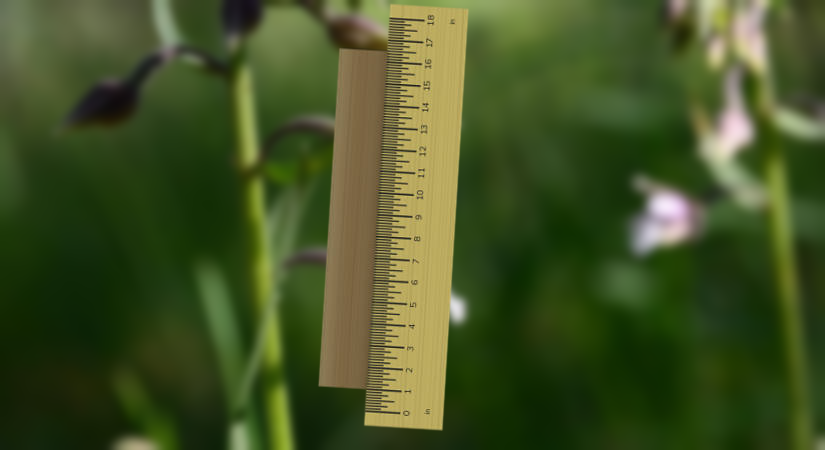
15.5 in
